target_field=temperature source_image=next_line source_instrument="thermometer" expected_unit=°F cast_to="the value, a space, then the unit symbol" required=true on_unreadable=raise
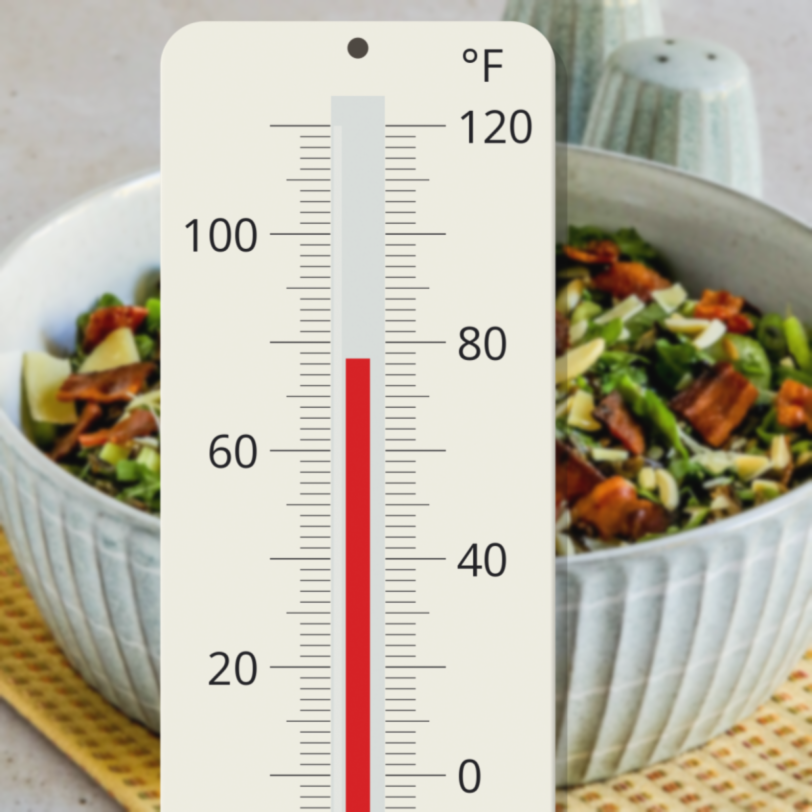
77 °F
